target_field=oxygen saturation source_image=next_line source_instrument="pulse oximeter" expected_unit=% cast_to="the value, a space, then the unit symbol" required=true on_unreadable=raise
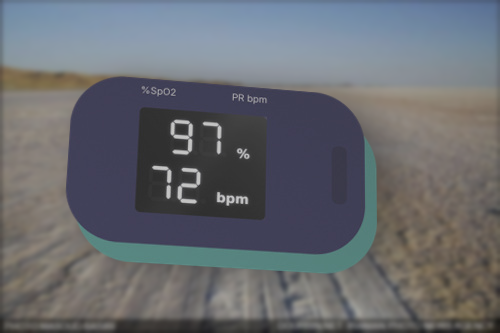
97 %
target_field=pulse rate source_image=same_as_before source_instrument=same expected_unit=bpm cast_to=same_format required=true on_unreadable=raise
72 bpm
